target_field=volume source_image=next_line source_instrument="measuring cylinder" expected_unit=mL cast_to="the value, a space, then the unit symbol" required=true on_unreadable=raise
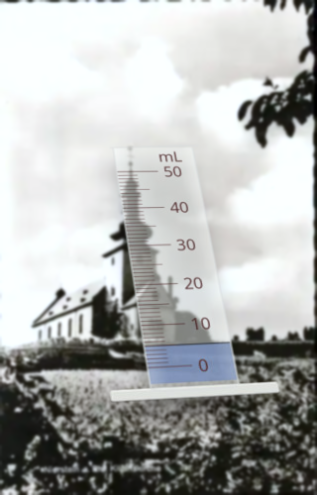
5 mL
